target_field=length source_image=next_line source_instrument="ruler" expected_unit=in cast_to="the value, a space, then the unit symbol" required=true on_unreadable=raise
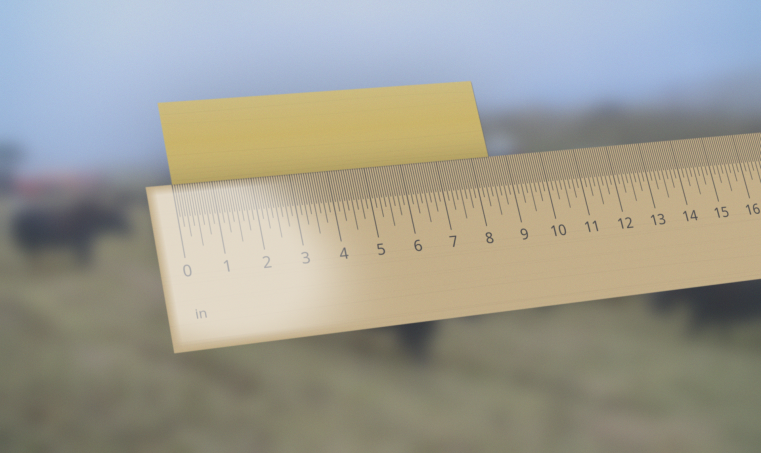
8.5 in
